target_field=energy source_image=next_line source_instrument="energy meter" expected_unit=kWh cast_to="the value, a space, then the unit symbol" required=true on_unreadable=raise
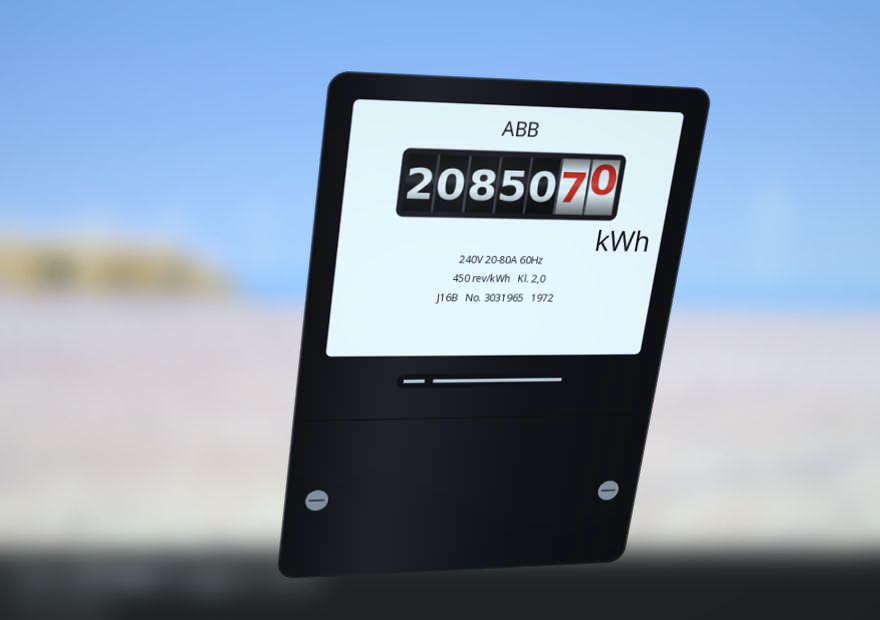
20850.70 kWh
